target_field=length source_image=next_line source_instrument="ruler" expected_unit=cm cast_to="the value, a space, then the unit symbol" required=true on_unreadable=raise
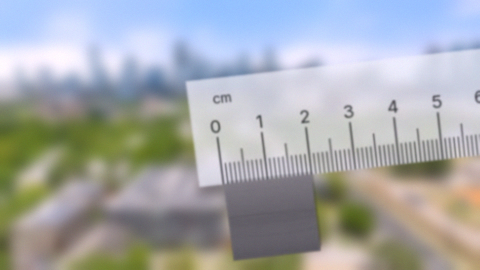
2 cm
